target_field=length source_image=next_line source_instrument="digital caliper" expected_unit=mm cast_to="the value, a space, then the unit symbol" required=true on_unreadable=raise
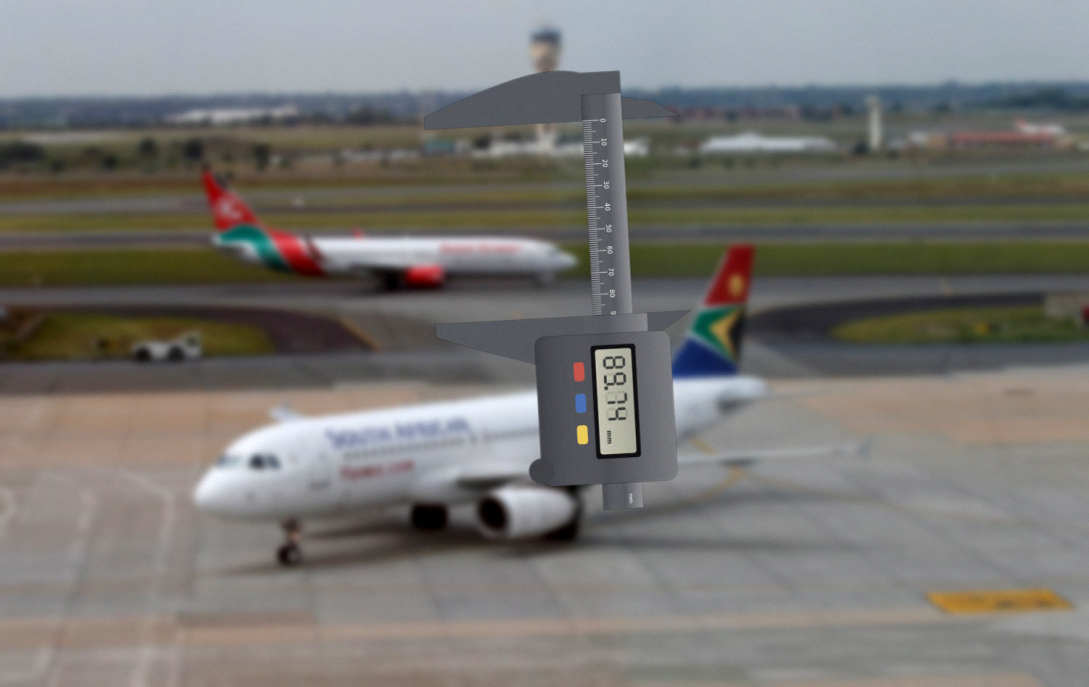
89.74 mm
